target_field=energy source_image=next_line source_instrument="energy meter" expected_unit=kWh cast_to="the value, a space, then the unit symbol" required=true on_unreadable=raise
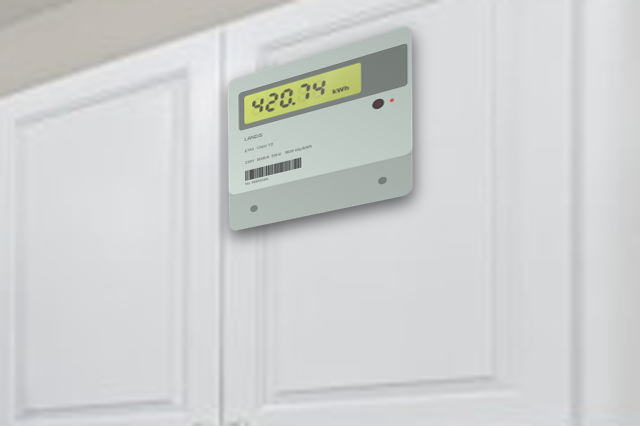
420.74 kWh
